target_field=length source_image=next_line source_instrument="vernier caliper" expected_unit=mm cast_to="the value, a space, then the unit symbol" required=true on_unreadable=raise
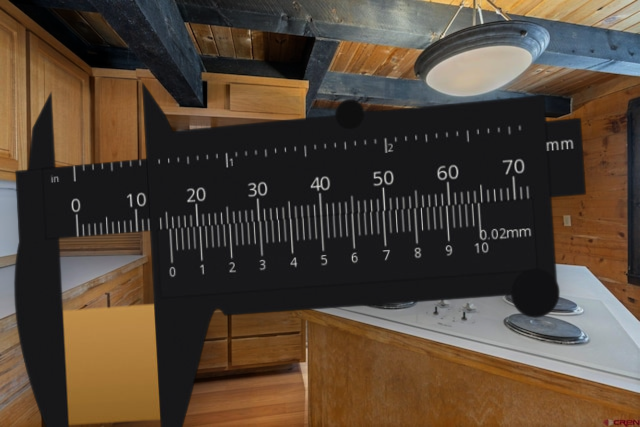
15.5 mm
